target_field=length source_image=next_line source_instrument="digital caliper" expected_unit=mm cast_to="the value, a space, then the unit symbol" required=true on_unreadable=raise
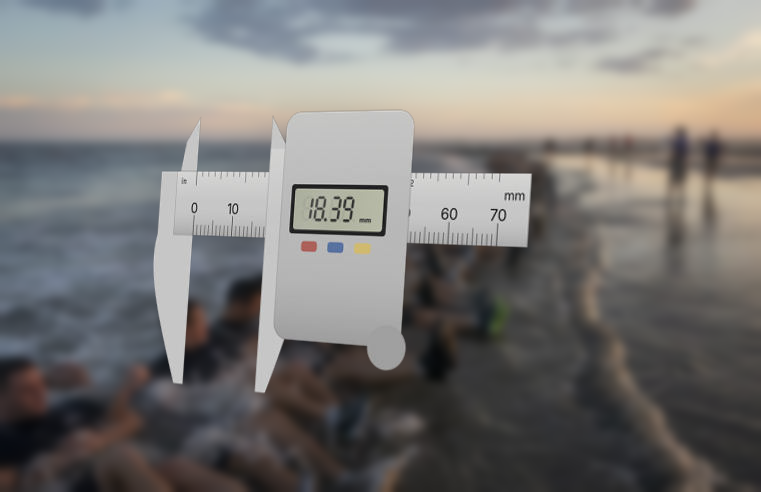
18.39 mm
